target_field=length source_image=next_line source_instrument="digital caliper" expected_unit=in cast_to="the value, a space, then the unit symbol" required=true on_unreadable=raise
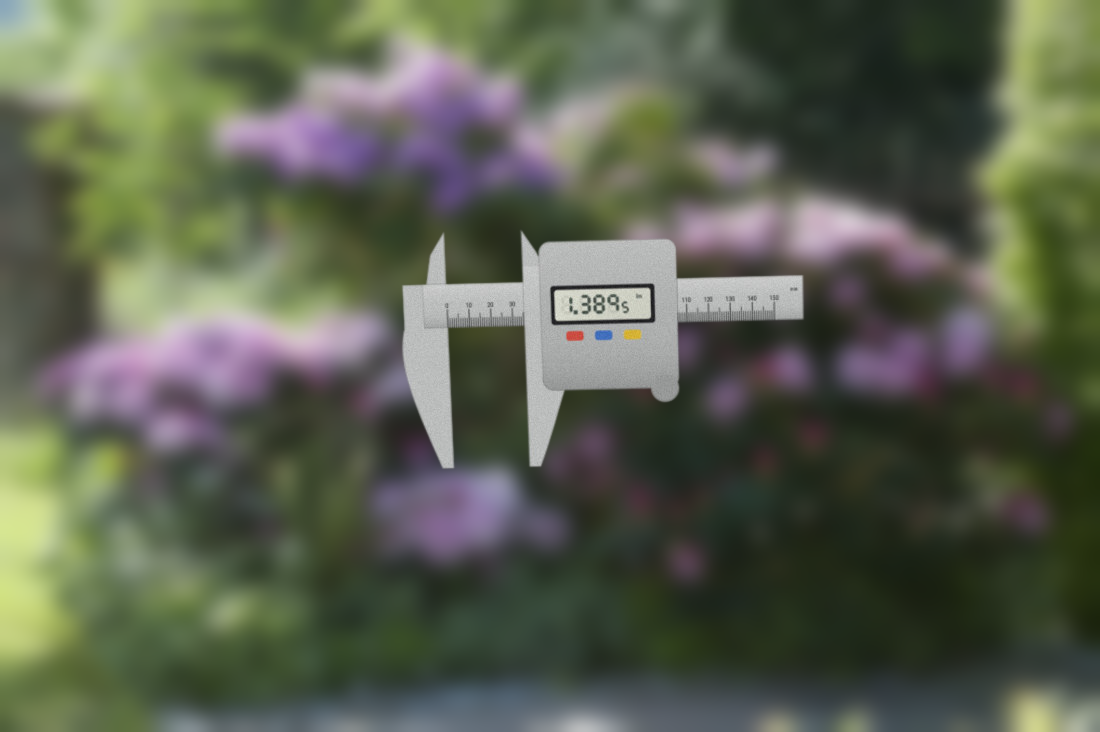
1.3895 in
